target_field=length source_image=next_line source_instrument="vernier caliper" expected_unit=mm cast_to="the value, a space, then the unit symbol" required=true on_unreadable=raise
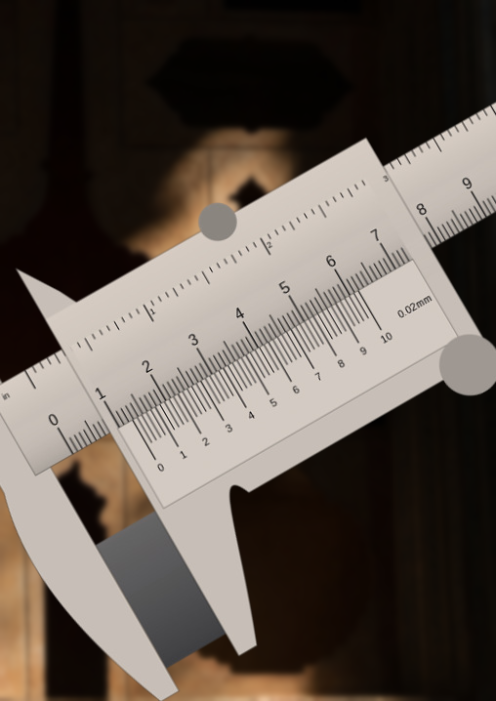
12.8 mm
